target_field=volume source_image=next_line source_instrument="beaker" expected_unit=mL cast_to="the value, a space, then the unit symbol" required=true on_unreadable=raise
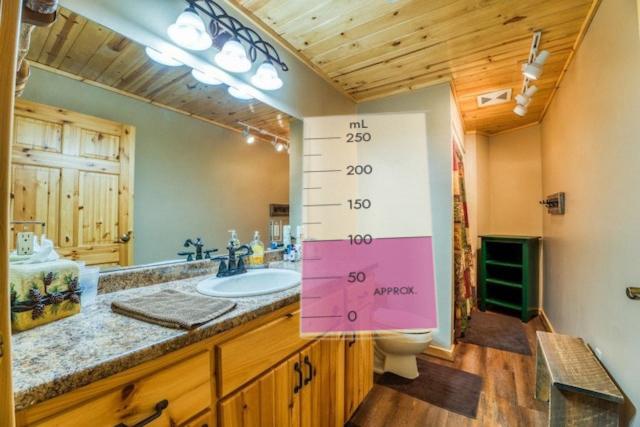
100 mL
